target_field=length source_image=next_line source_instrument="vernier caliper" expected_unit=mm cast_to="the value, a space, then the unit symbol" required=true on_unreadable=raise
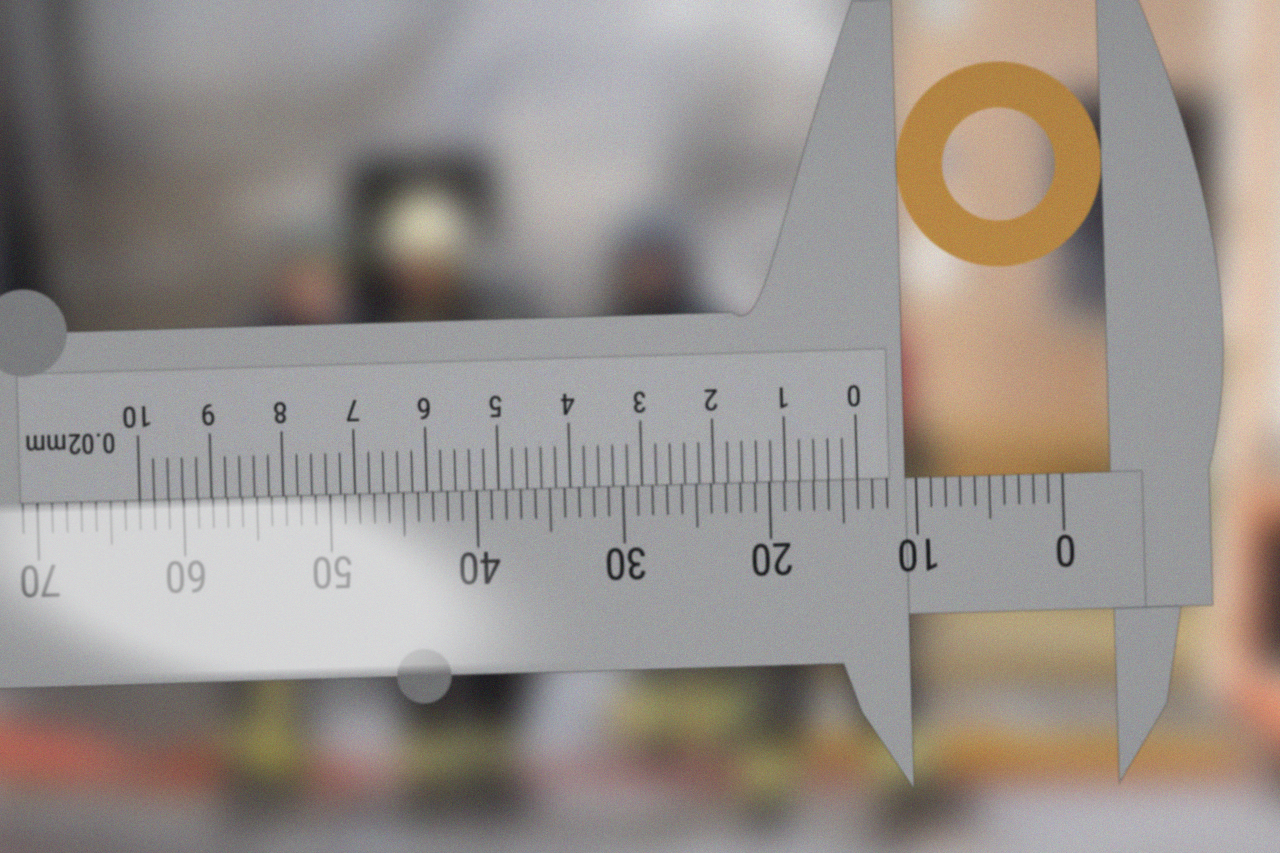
14.0 mm
